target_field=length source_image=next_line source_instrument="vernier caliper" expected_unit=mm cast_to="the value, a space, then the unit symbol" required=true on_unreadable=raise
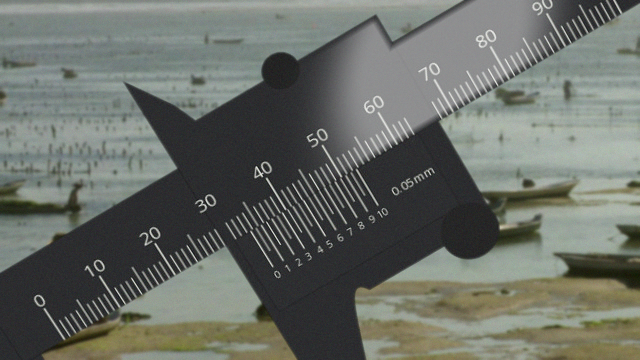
33.6 mm
